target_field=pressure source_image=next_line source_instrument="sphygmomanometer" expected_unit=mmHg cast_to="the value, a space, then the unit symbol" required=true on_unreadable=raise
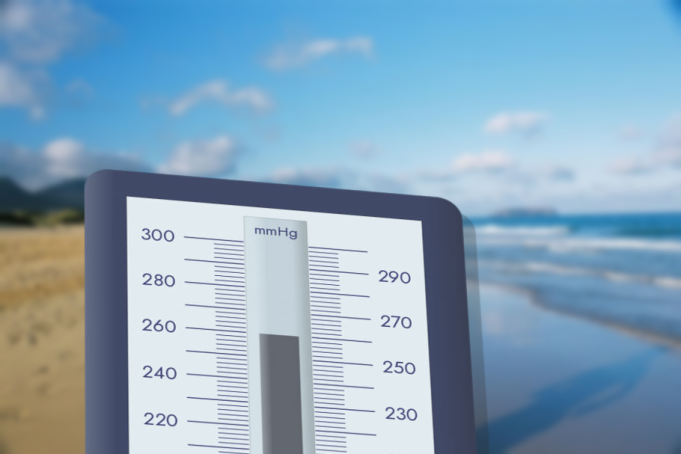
260 mmHg
